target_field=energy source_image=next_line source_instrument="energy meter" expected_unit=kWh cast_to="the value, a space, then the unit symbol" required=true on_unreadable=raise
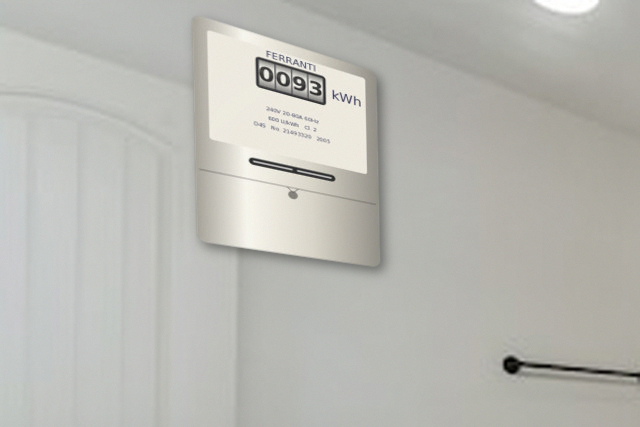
93 kWh
